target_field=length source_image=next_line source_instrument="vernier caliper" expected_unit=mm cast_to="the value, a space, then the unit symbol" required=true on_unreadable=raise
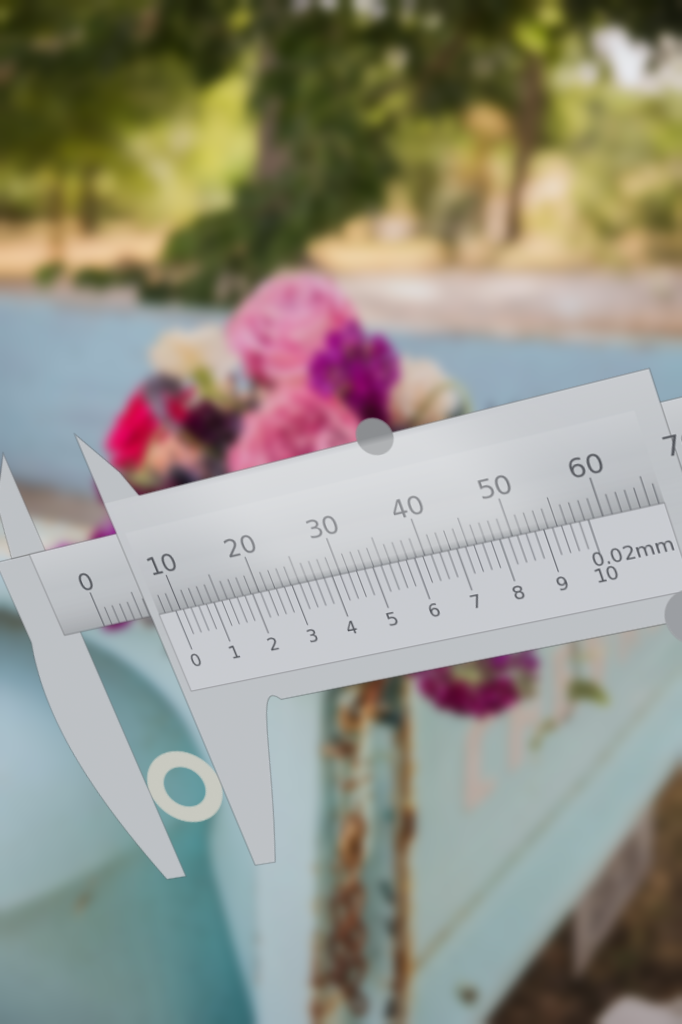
9.4 mm
